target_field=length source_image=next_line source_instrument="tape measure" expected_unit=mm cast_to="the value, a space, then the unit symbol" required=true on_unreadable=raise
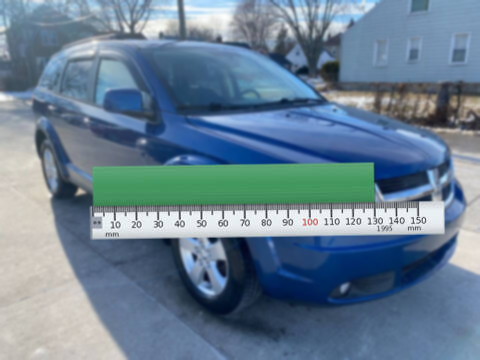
130 mm
